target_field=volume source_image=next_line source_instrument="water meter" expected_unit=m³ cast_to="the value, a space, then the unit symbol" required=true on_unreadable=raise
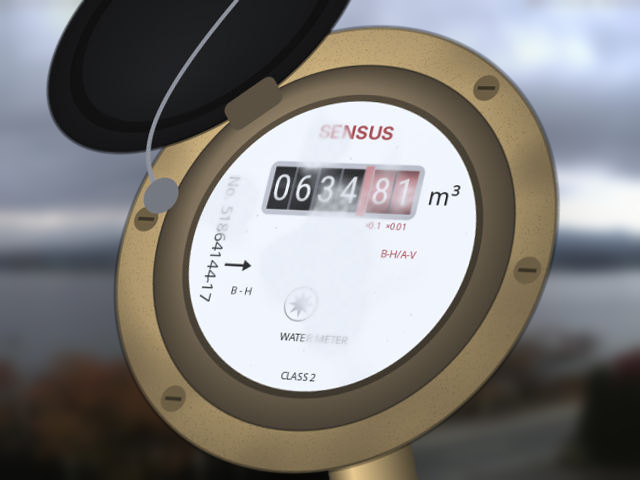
634.81 m³
